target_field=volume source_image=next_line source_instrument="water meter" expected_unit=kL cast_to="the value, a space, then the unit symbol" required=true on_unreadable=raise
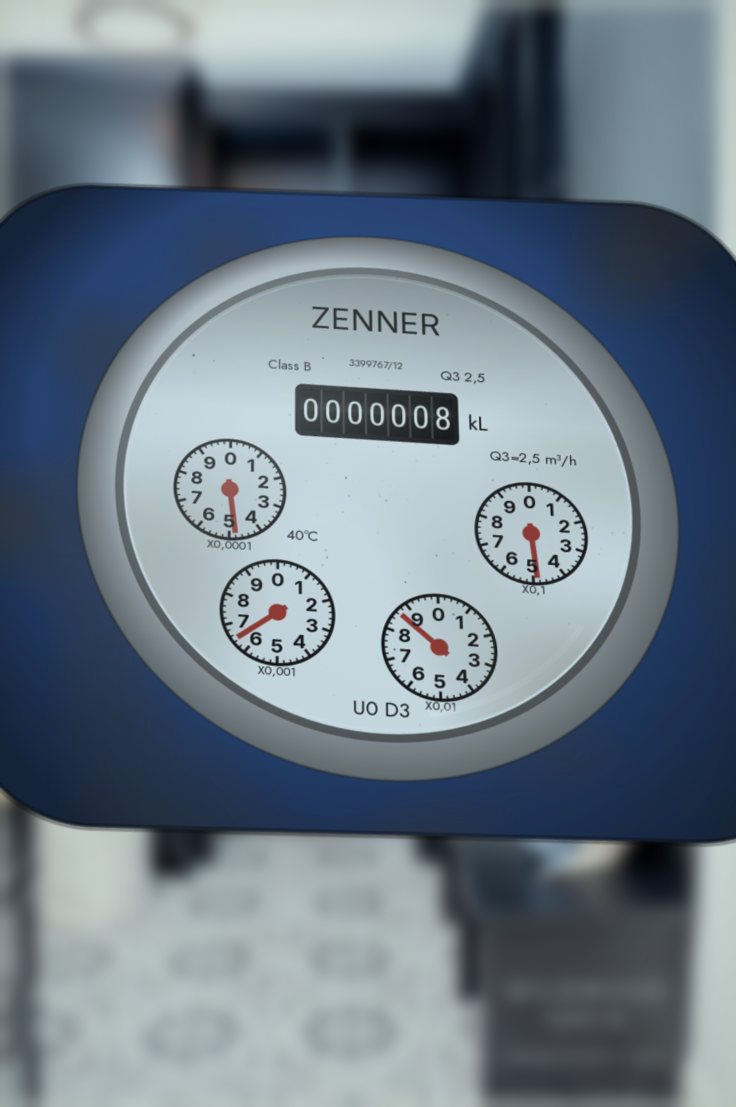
8.4864 kL
